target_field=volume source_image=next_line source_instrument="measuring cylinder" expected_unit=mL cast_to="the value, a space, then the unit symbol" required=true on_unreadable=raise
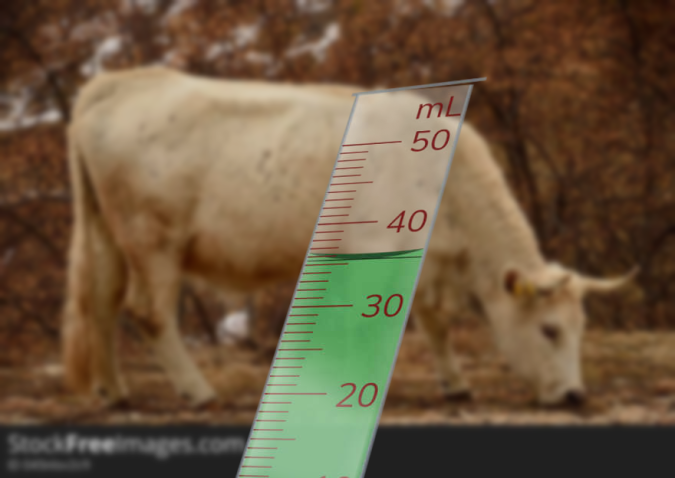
35.5 mL
